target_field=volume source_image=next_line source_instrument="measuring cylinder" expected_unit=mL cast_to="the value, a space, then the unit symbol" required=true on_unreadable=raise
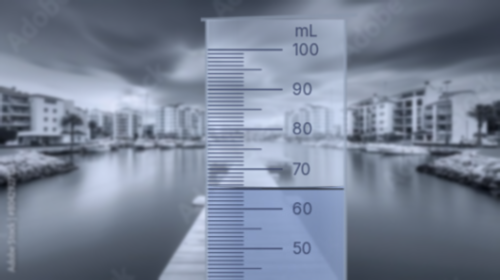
65 mL
